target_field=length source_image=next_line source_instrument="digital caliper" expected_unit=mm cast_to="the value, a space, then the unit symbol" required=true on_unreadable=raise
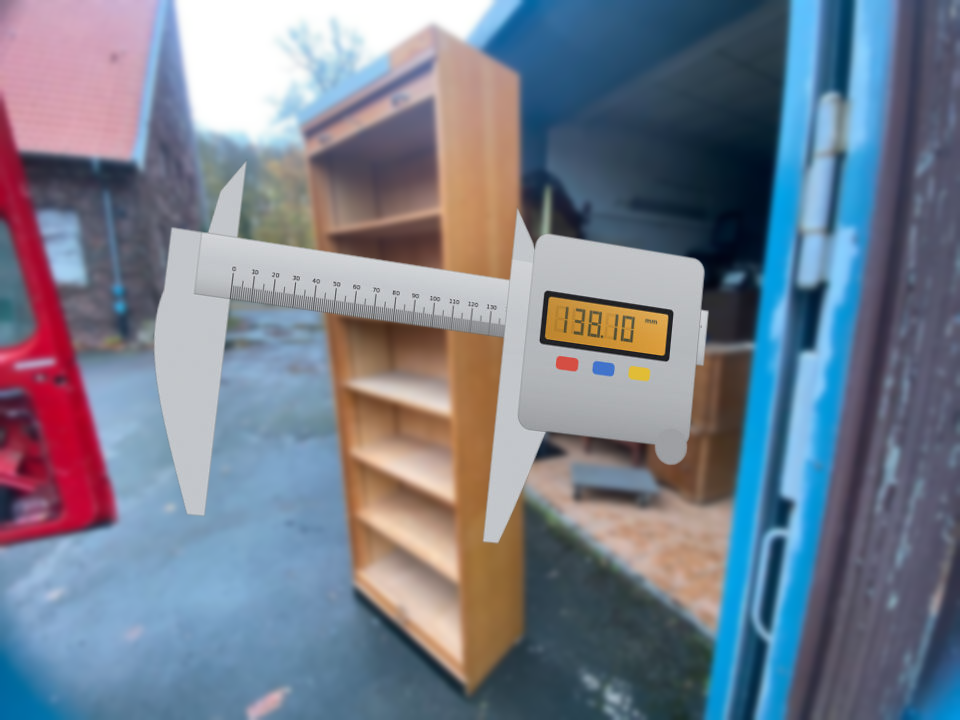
138.10 mm
